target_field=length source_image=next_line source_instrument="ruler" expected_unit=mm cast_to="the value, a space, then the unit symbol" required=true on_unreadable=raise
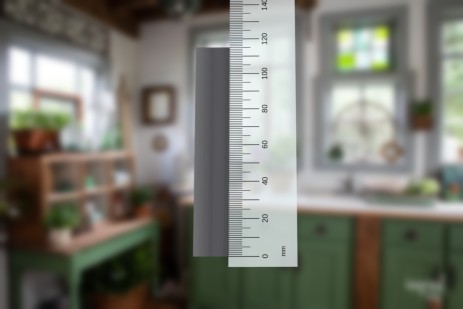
115 mm
